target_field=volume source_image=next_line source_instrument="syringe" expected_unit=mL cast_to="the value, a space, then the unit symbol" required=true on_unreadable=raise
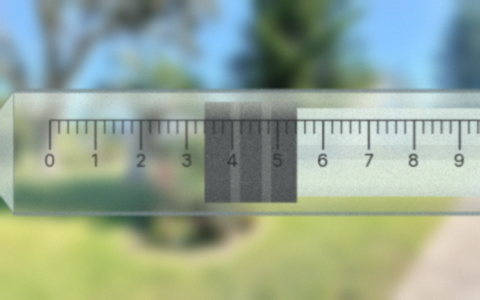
3.4 mL
